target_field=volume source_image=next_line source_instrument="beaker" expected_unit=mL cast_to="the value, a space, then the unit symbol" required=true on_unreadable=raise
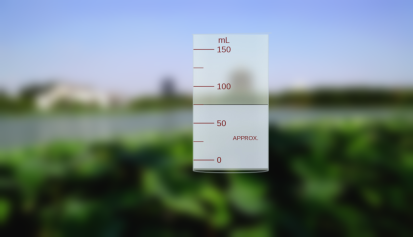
75 mL
